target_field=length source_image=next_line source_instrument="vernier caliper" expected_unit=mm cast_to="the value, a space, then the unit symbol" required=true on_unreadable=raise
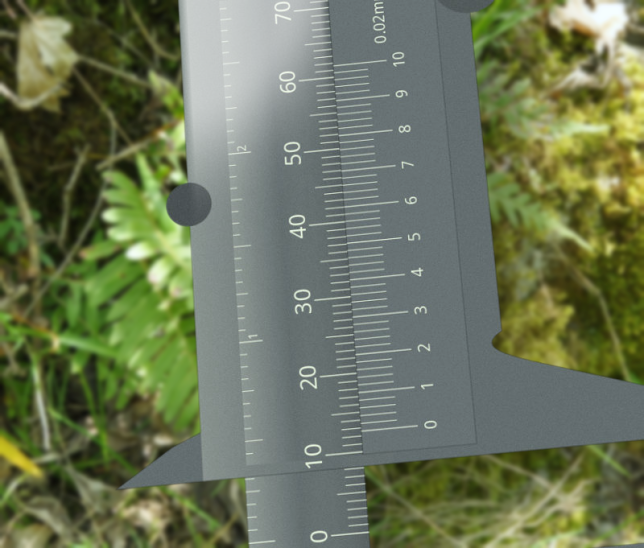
12.6 mm
